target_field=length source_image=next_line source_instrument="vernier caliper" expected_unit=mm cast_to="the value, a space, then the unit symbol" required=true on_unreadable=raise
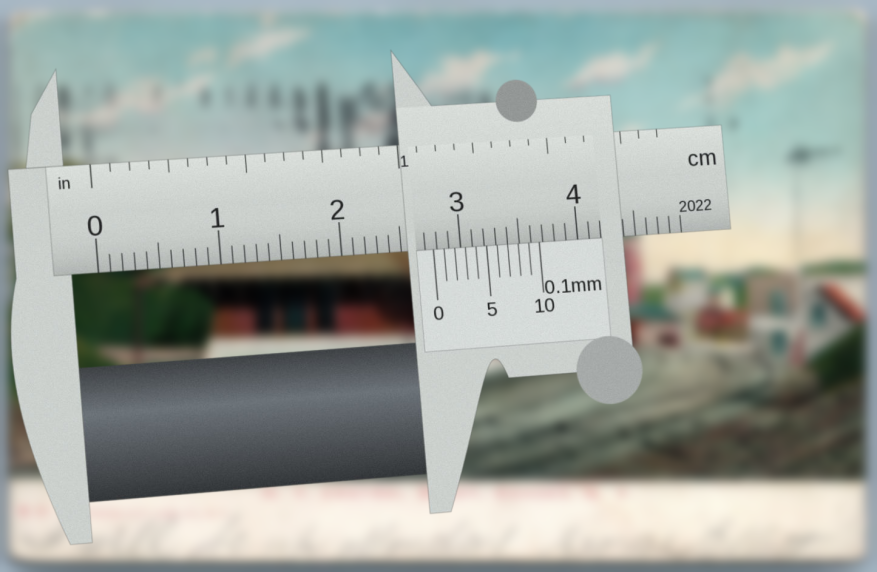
27.7 mm
